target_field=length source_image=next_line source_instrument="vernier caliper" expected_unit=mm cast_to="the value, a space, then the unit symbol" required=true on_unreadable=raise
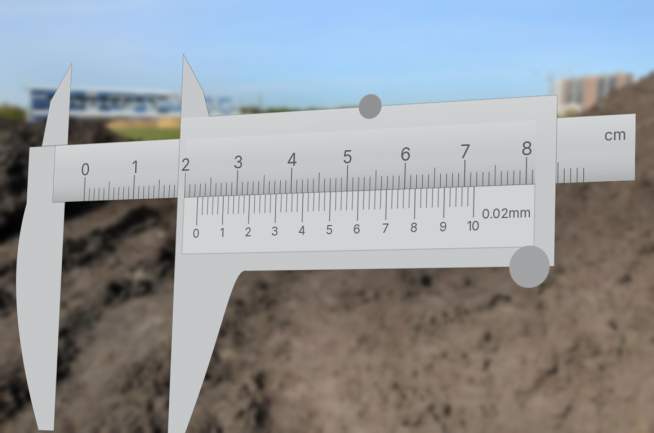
22.6 mm
